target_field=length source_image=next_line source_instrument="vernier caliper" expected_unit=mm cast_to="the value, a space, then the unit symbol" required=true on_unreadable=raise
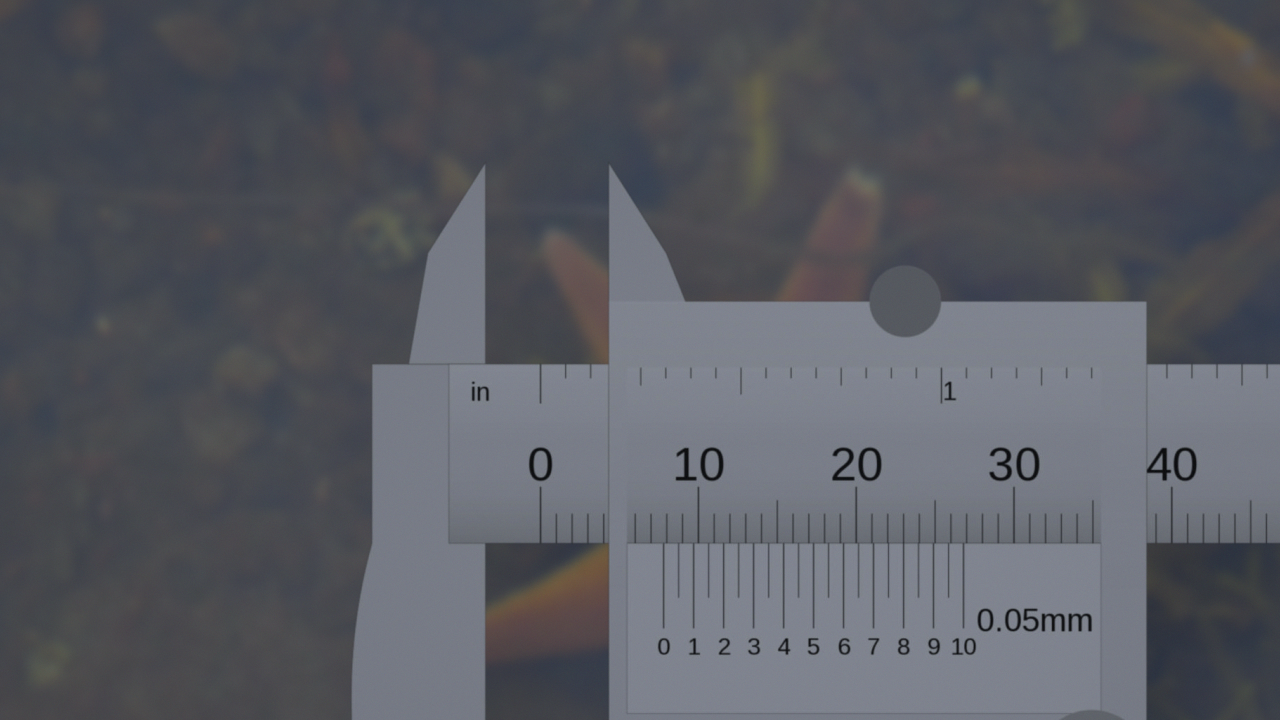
7.8 mm
